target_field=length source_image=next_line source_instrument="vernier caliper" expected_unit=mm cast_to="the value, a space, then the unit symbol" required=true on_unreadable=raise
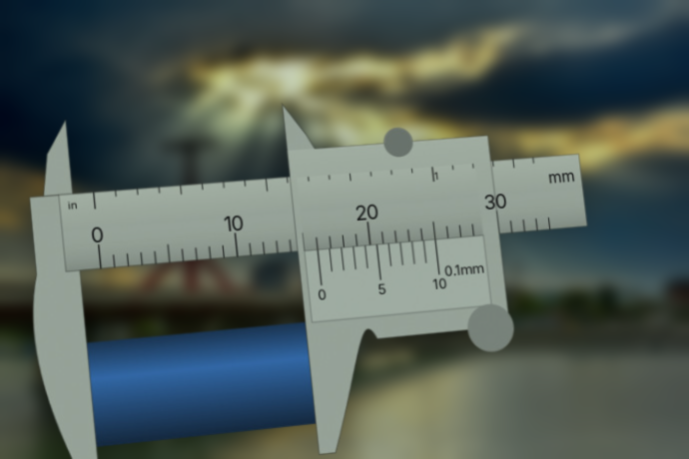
16.0 mm
